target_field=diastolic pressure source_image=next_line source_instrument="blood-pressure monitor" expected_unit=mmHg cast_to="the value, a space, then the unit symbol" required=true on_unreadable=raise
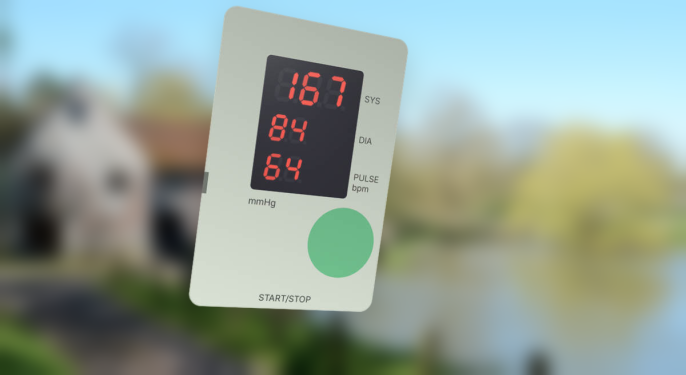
84 mmHg
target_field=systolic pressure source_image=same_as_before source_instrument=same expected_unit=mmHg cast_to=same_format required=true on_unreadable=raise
167 mmHg
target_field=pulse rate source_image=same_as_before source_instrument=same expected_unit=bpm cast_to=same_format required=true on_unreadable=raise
64 bpm
